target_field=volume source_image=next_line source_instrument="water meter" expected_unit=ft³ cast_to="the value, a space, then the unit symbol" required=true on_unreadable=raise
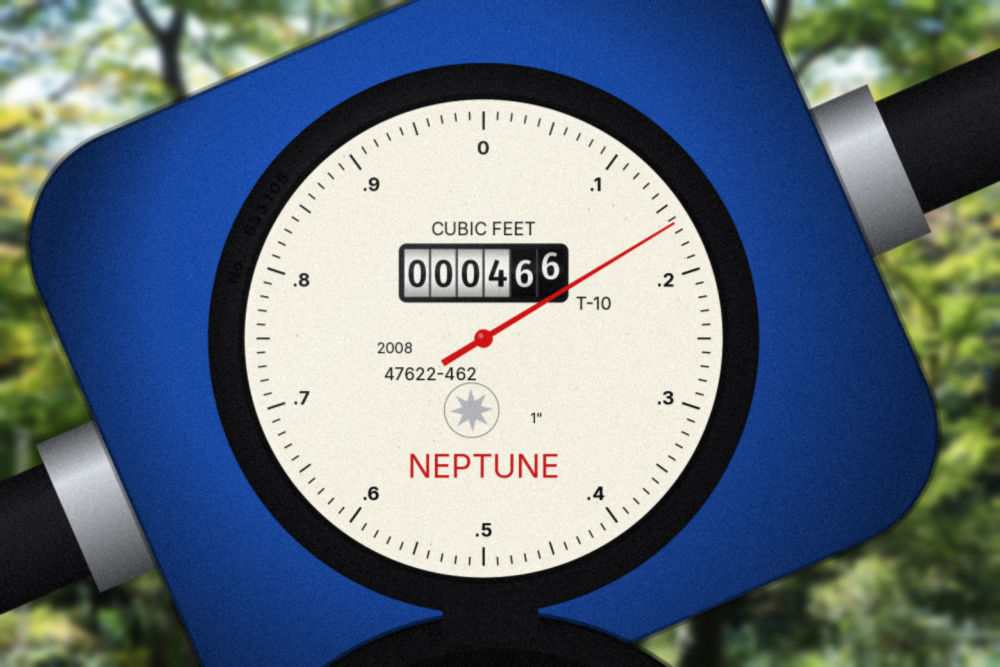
466.16 ft³
